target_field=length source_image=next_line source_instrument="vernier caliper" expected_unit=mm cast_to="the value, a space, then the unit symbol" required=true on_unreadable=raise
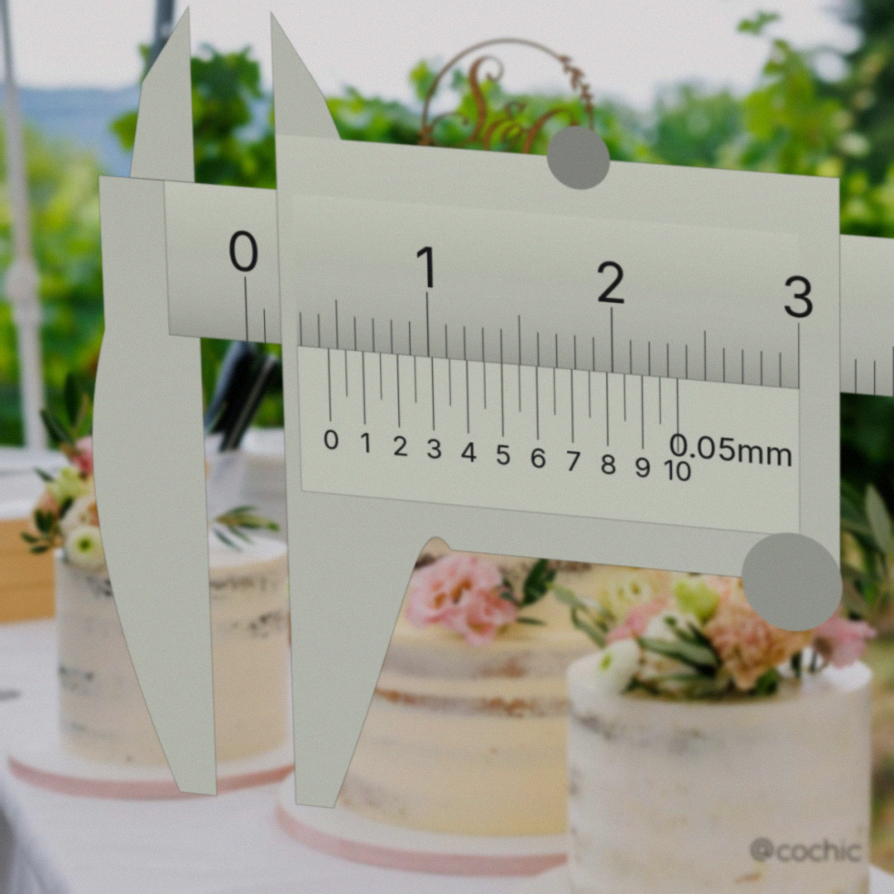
4.5 mm
